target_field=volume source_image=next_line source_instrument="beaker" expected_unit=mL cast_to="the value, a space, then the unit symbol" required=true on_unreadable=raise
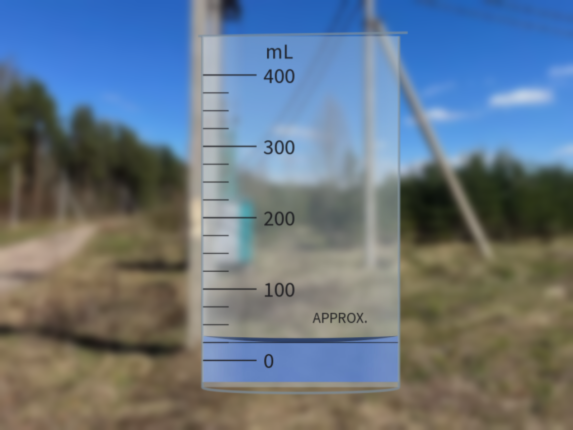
25 mL
